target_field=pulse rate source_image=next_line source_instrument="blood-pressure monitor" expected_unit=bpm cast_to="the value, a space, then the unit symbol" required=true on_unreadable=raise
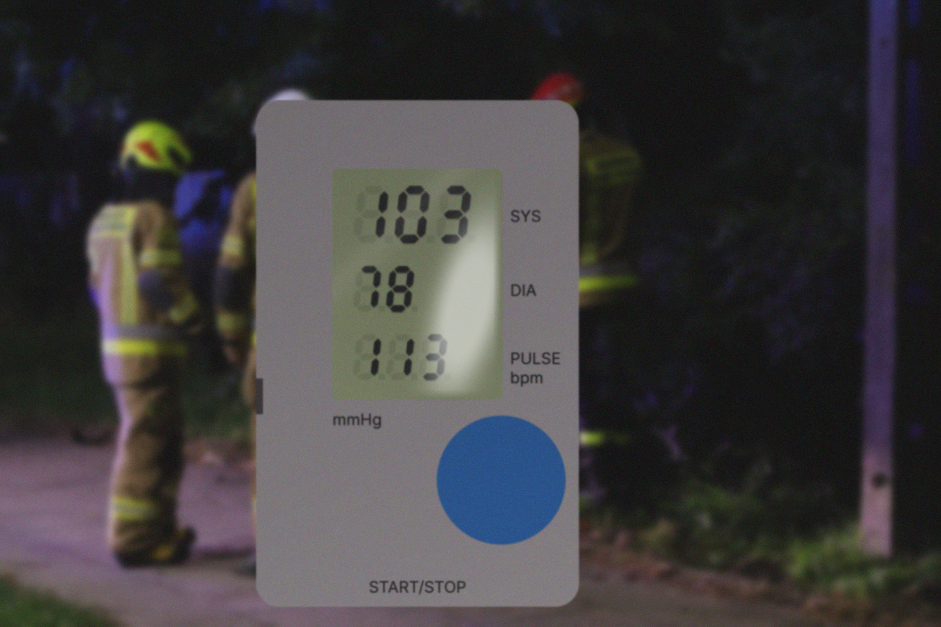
113 bpm
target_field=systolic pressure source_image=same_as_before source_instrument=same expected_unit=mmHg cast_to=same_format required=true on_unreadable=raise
103 mmHg
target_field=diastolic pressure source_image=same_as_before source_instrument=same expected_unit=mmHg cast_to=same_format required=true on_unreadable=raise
78 mmHg
